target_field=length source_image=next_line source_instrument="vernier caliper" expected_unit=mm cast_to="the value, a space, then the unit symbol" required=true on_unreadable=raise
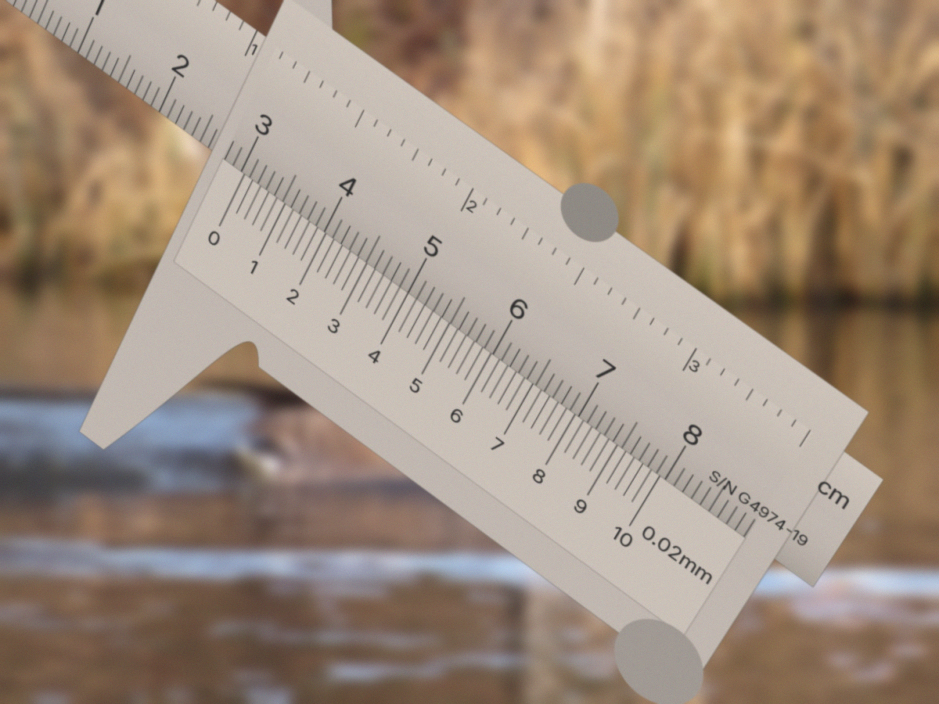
30.4 mm
